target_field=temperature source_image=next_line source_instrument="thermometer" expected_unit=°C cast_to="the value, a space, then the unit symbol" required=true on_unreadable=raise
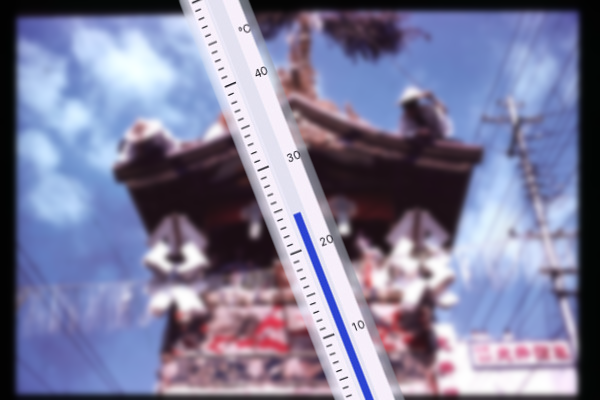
24 °C
